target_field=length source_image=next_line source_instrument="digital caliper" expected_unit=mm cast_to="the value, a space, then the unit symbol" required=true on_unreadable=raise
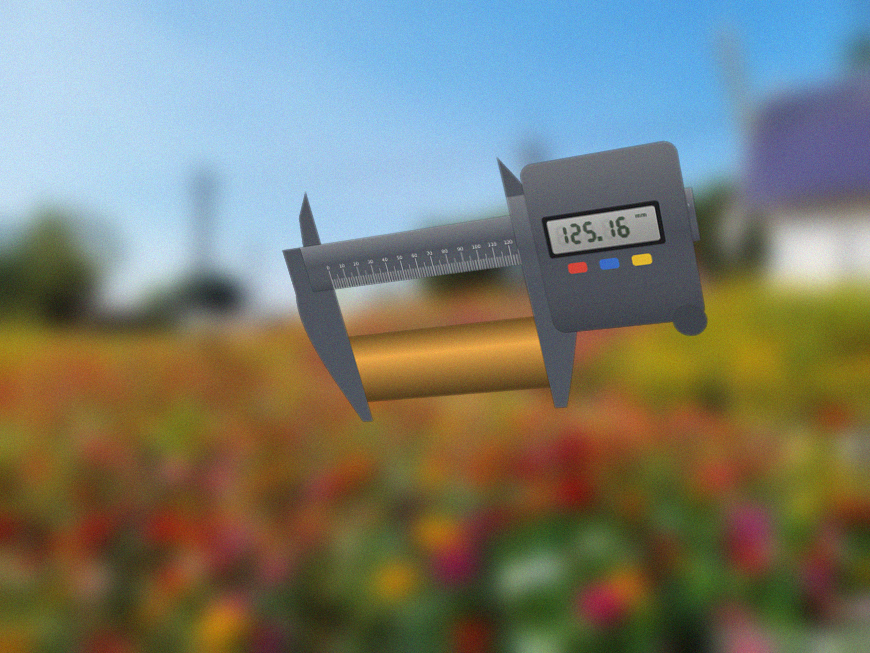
125.16 mm
